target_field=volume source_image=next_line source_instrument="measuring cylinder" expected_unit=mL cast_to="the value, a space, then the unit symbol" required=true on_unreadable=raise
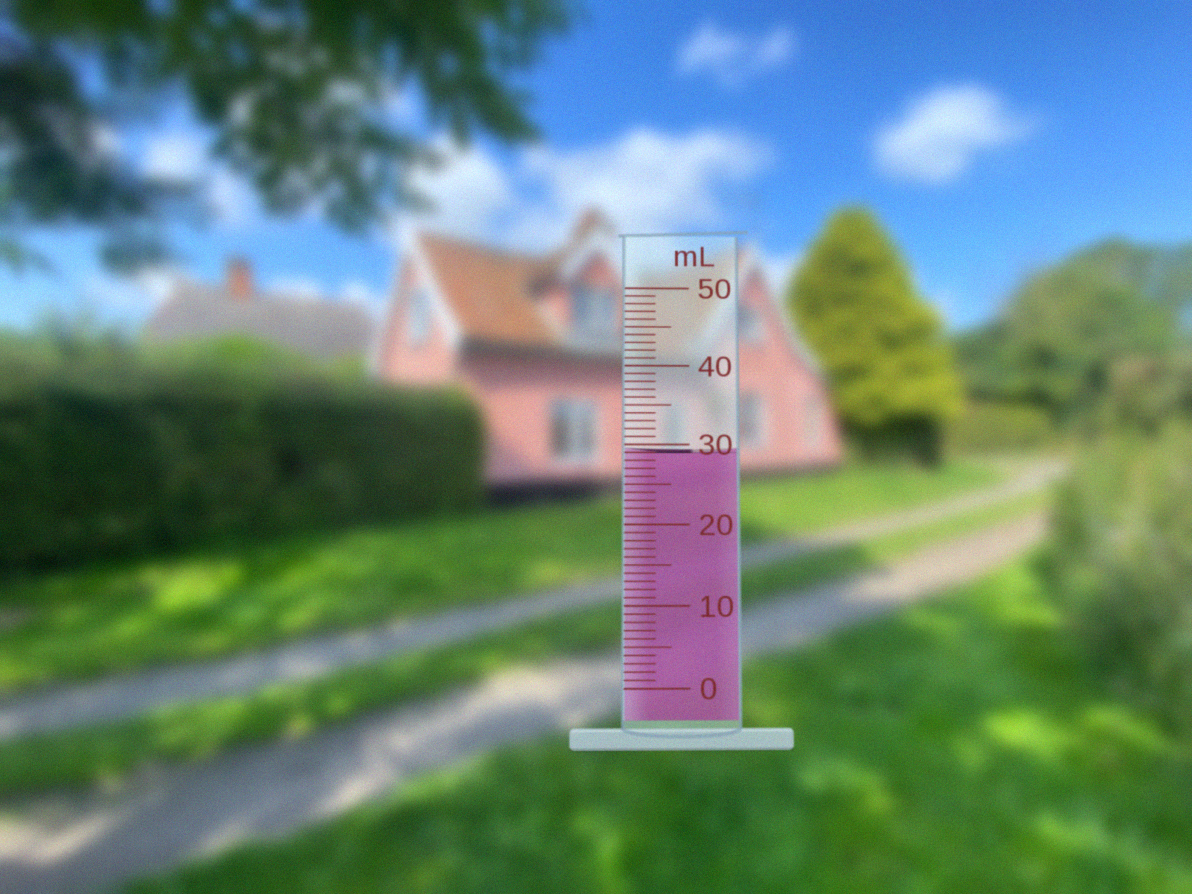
29 mL
